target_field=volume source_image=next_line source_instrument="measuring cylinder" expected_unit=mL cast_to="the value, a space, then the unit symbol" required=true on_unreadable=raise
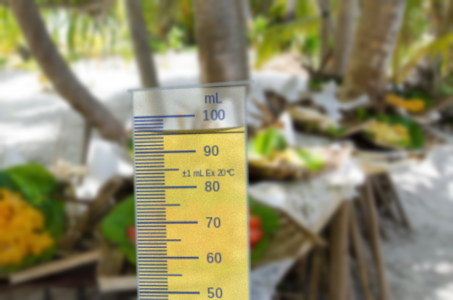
95 mL
